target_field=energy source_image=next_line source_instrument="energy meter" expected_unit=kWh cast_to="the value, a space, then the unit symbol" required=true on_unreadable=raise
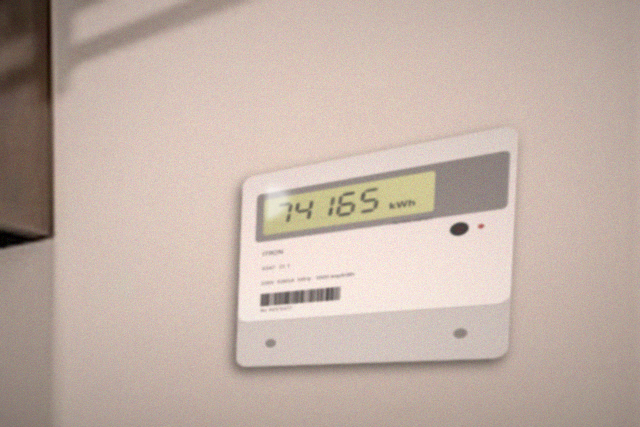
74165 kWh
